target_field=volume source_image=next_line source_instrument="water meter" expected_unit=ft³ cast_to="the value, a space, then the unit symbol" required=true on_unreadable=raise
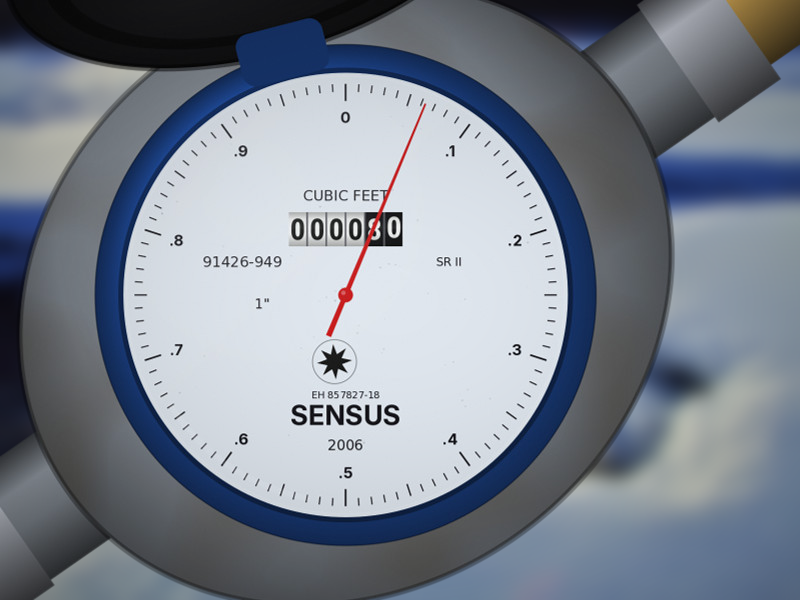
80.06 ft³
